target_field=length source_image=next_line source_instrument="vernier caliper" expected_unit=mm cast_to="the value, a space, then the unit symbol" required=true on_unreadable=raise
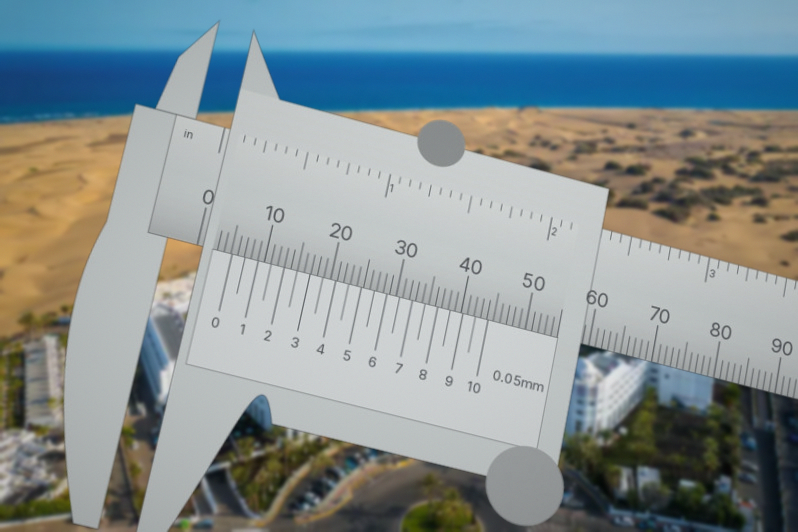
5.2 mm
